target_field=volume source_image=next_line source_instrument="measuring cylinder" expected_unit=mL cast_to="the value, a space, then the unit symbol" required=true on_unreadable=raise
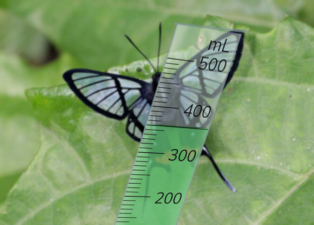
360 mL
